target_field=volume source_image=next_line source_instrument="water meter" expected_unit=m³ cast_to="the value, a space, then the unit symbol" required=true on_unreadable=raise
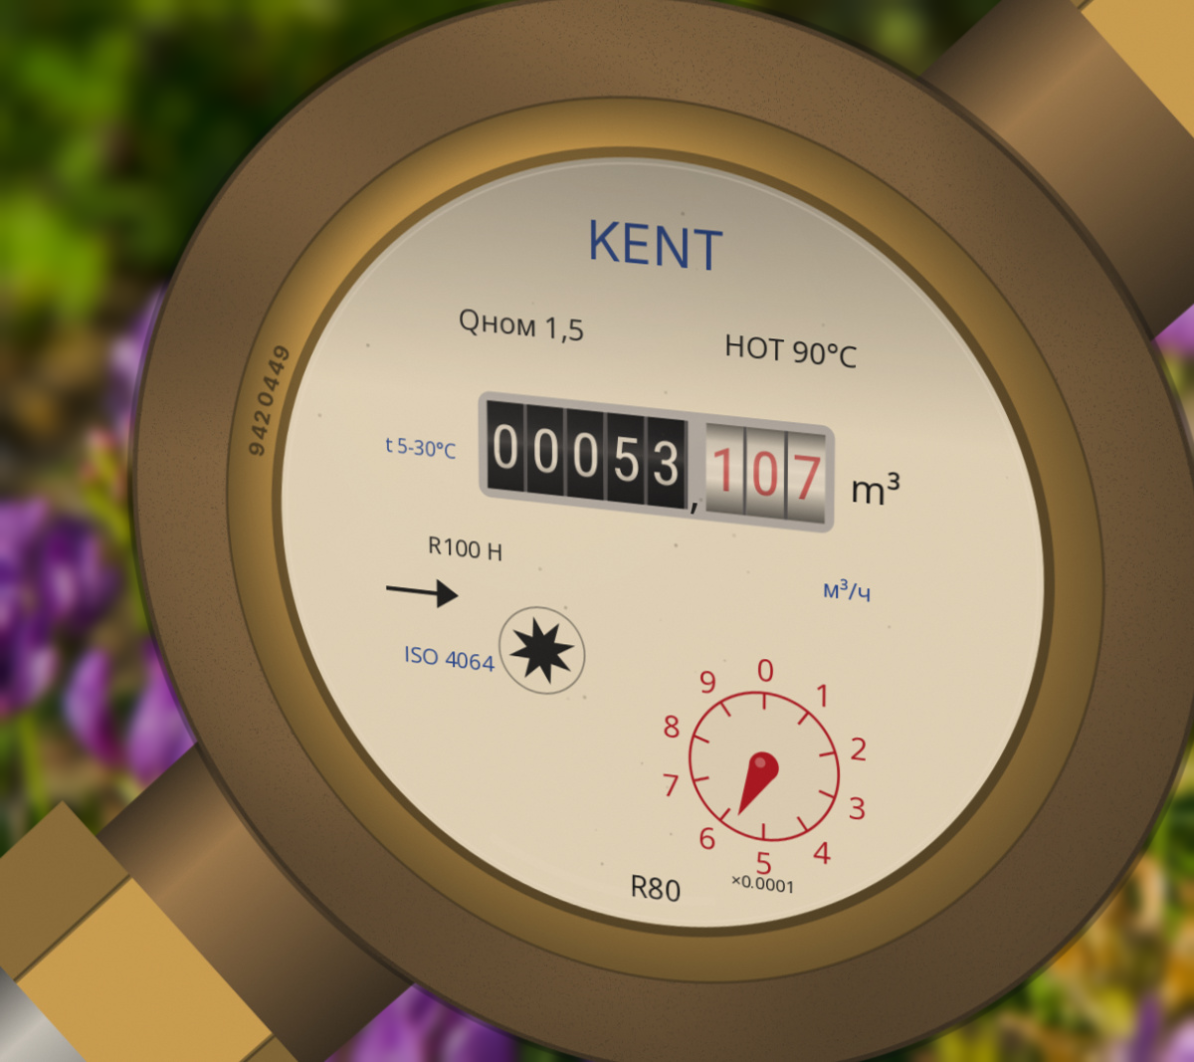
53.1075 m³
